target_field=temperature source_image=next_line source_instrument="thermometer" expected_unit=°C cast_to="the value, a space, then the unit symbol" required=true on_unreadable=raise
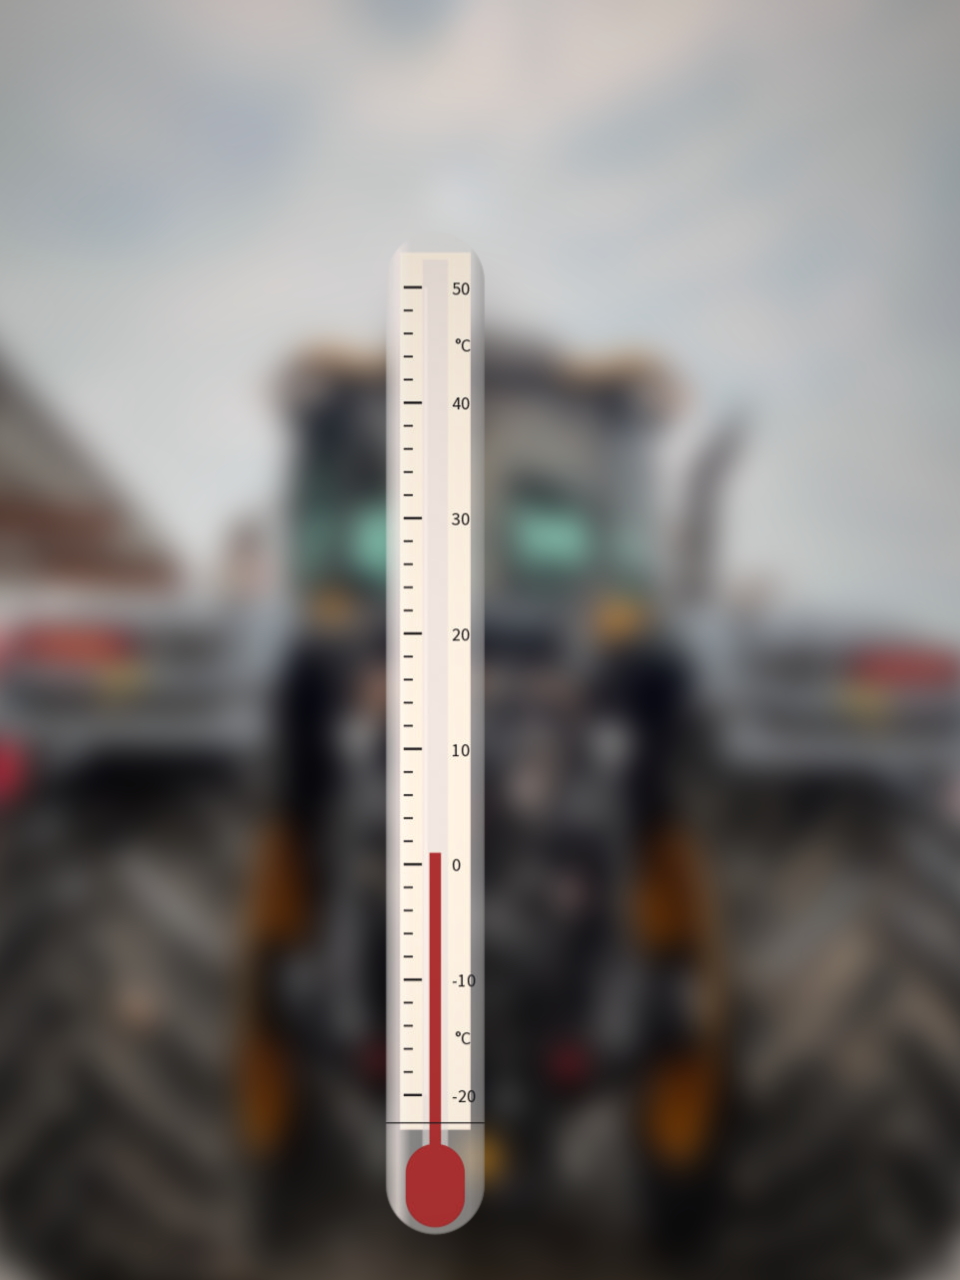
1 °C
